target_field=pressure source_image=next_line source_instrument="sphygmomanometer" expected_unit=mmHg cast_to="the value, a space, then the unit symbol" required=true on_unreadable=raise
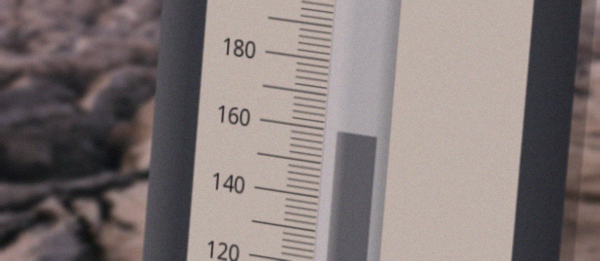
160 mmHg
